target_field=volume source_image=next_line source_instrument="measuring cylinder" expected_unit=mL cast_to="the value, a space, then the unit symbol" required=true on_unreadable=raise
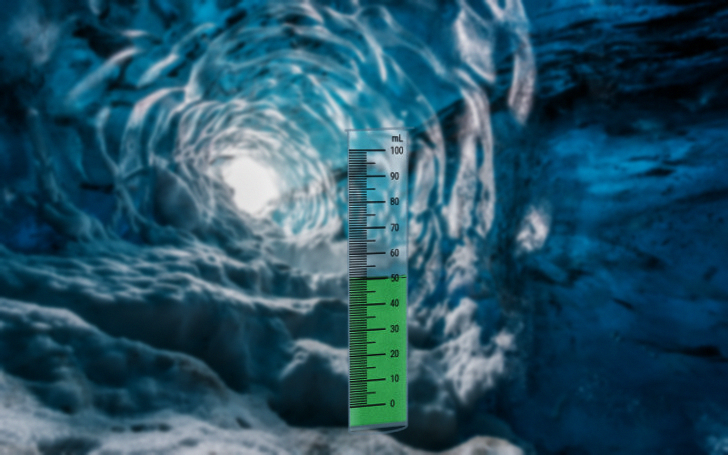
50 mL
